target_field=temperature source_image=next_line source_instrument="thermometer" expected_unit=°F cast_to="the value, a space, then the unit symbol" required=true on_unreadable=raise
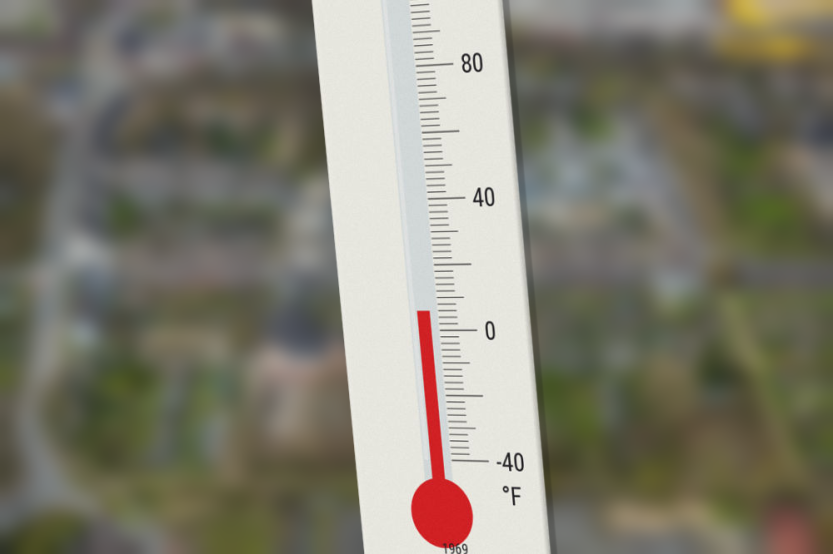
6 °F
